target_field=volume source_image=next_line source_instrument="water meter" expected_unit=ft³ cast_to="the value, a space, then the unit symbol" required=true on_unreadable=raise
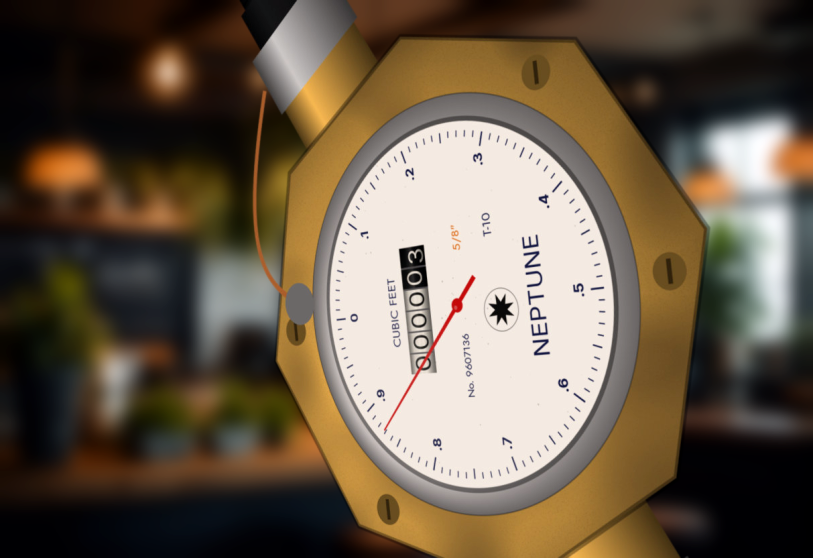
2.87 ft³
